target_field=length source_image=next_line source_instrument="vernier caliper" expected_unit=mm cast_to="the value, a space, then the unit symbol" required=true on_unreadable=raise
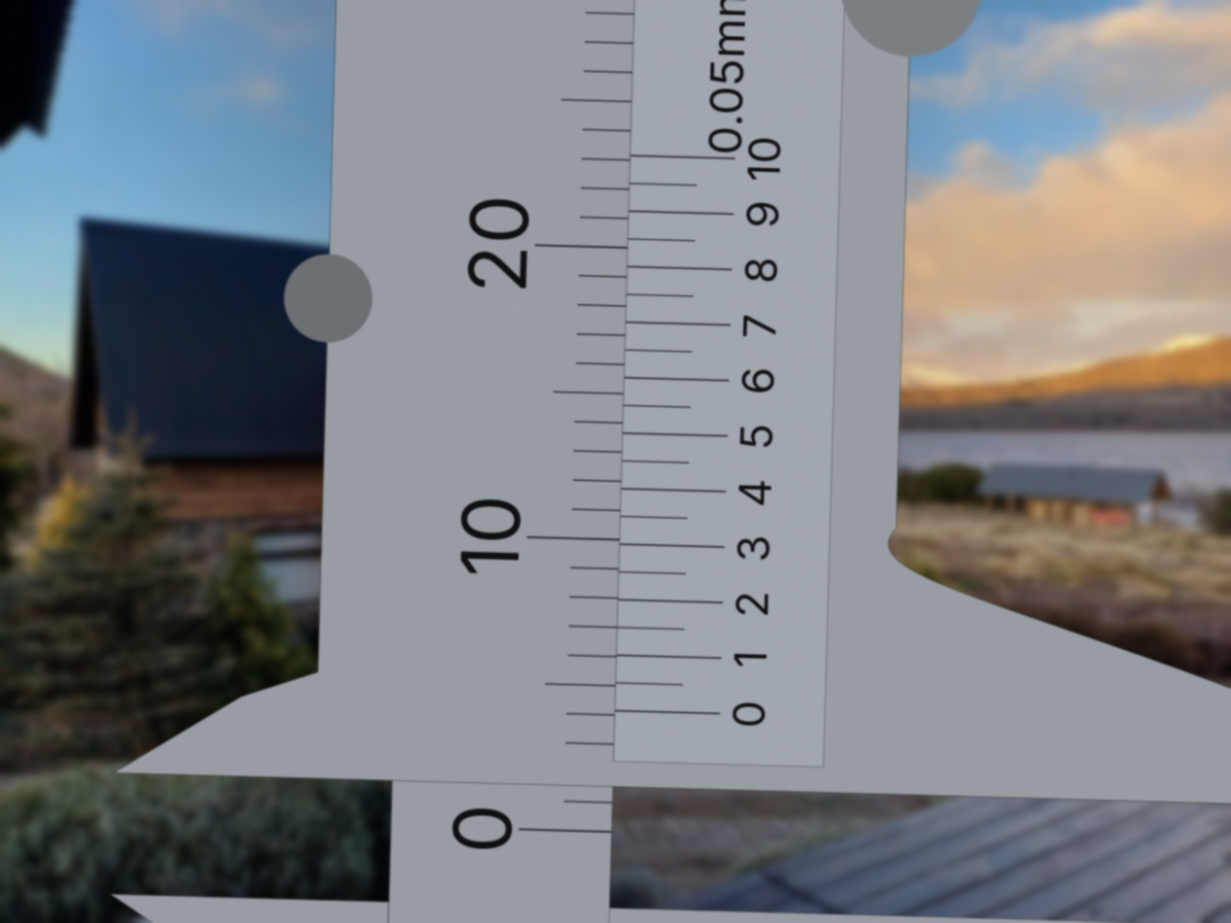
4.15 mm
